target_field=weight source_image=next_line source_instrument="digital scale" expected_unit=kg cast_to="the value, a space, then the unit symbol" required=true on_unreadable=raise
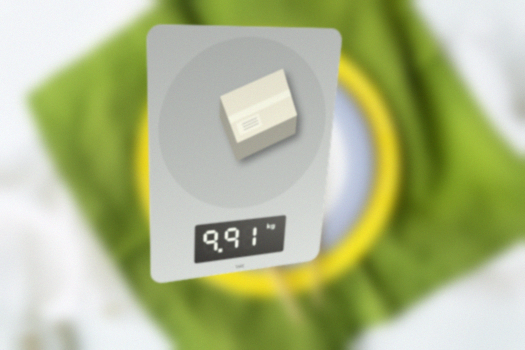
9.91 kg
